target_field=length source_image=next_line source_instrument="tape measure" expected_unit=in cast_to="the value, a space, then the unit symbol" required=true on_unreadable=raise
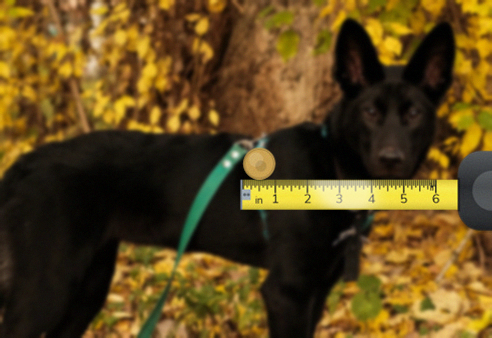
1 in
